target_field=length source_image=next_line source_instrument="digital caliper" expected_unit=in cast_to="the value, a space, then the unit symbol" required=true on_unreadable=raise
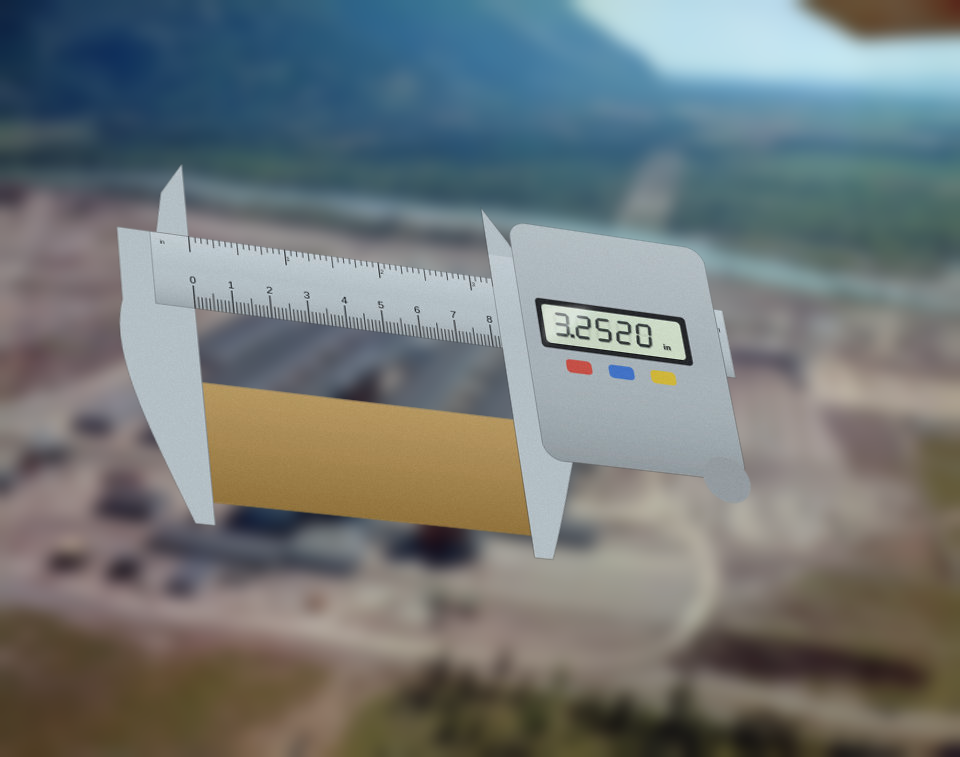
3.2520 in
